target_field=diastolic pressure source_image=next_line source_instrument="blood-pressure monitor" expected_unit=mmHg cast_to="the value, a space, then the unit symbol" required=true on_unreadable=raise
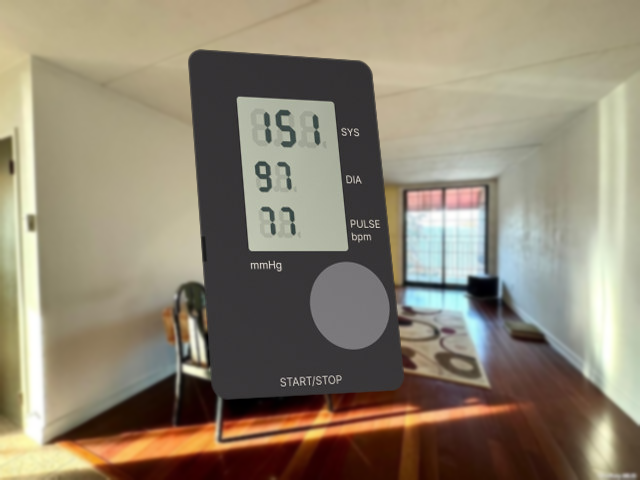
97 mmHg
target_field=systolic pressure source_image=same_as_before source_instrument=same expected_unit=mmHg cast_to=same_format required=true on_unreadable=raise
151 mmHg
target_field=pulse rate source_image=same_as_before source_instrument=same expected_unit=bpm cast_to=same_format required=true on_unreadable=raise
77 bpm
